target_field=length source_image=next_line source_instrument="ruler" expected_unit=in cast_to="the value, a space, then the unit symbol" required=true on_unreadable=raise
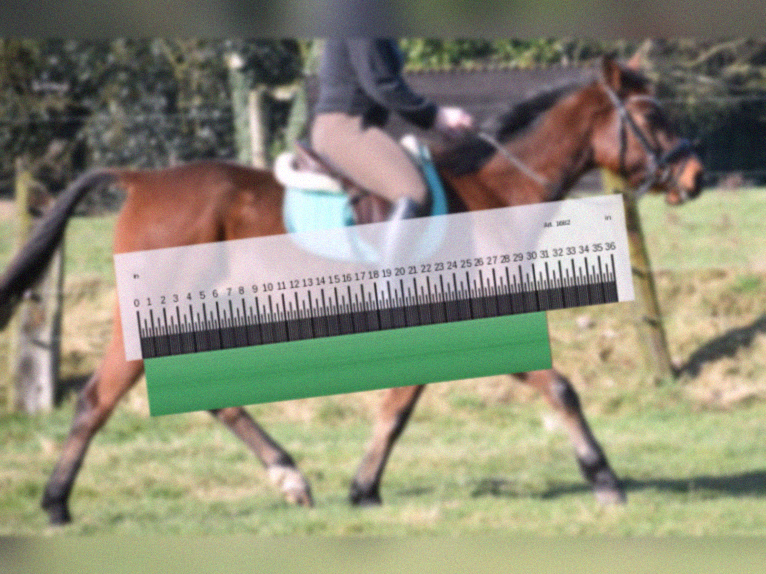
30.5 in
